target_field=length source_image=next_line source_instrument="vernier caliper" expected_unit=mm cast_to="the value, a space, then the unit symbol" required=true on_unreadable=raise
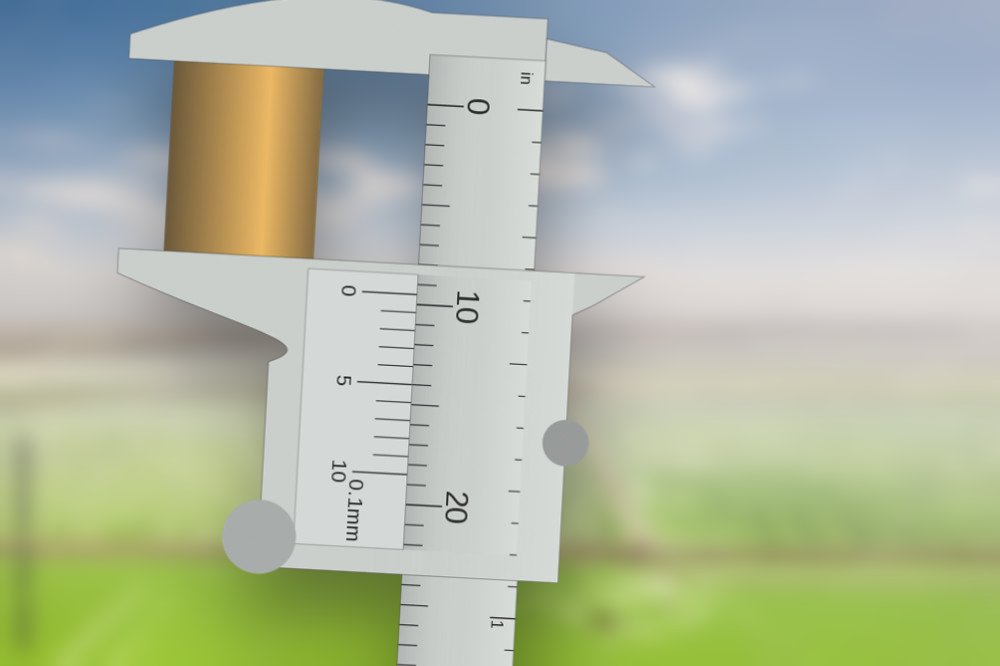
9.5 mm
